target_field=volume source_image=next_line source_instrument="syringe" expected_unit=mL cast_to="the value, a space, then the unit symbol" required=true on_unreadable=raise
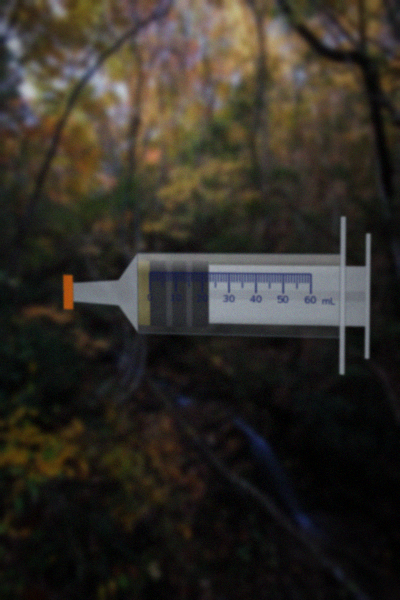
0 mL
